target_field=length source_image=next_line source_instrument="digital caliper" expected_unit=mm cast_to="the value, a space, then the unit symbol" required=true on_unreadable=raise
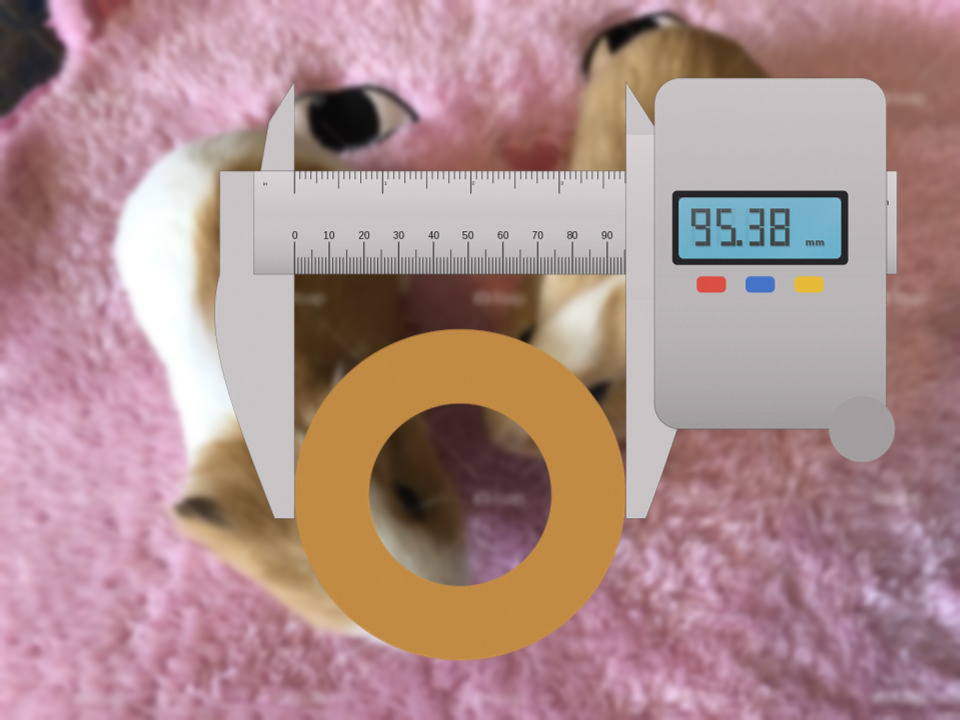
95.38 mm
